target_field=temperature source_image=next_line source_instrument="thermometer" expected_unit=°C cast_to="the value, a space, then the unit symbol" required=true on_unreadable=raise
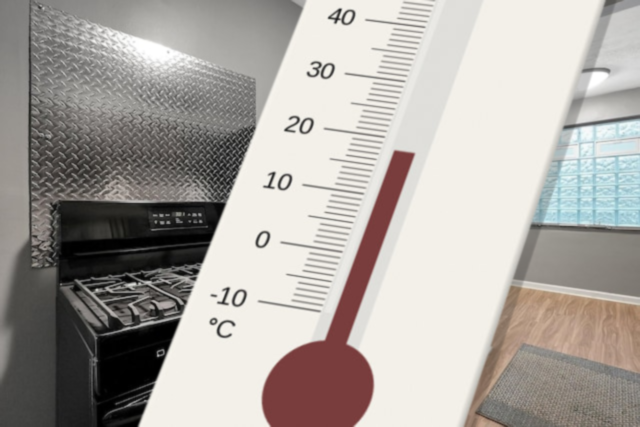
18 °C
